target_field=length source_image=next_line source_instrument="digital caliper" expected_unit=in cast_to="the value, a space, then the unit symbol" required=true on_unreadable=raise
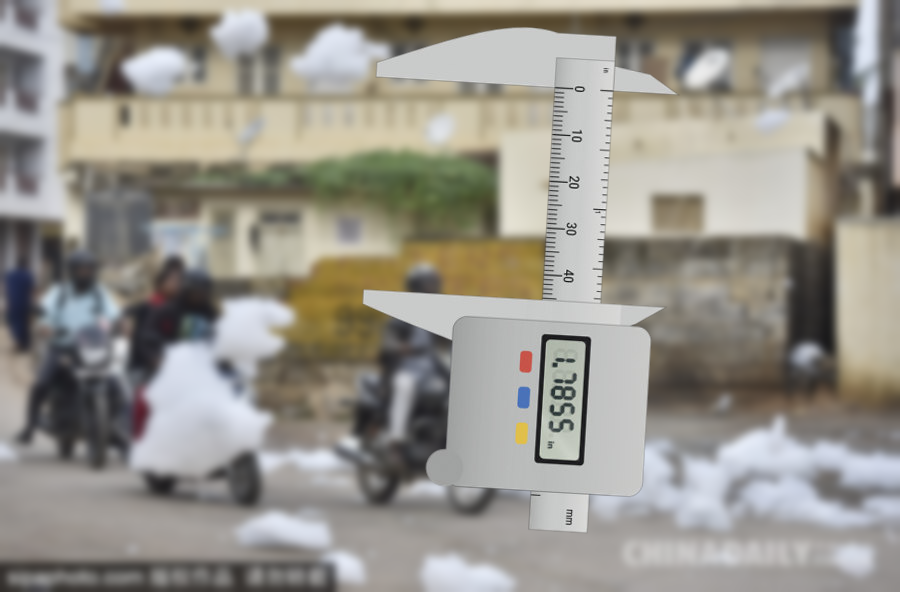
1.7855 in
